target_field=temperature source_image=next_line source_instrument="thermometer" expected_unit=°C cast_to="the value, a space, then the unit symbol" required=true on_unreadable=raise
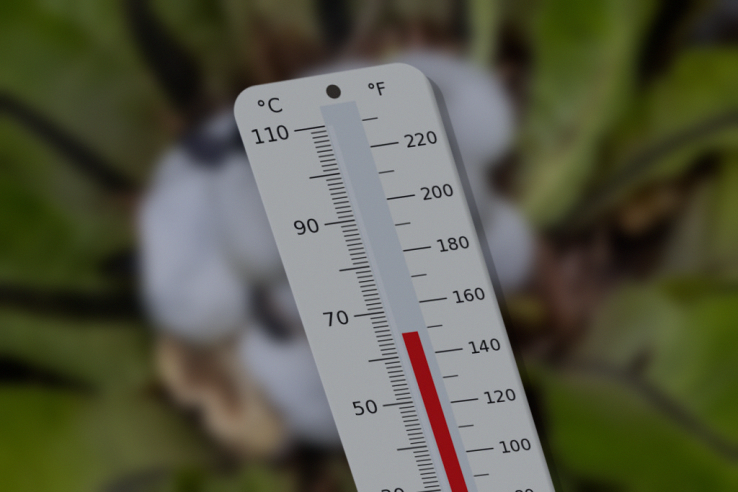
65 °C
